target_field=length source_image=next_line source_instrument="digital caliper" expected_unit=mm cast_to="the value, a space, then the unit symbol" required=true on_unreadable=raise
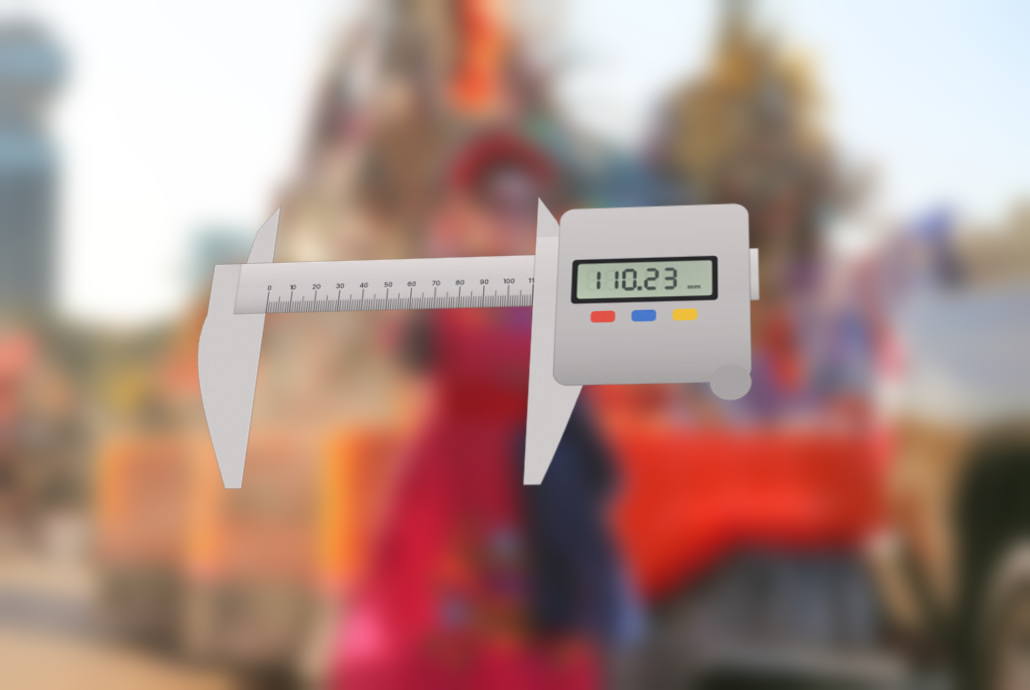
110.23 mm
